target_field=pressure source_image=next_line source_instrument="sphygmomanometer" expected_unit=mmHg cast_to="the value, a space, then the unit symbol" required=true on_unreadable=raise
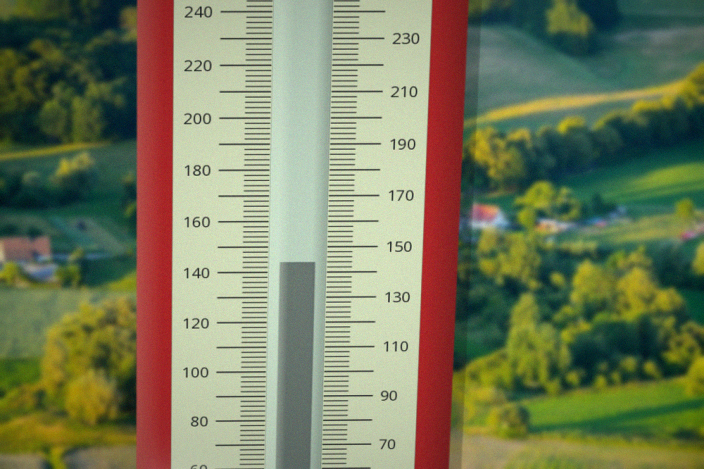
144 mmHg
